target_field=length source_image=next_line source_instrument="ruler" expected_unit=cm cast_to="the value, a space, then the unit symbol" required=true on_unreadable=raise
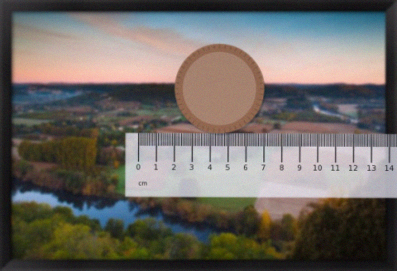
5 cm
